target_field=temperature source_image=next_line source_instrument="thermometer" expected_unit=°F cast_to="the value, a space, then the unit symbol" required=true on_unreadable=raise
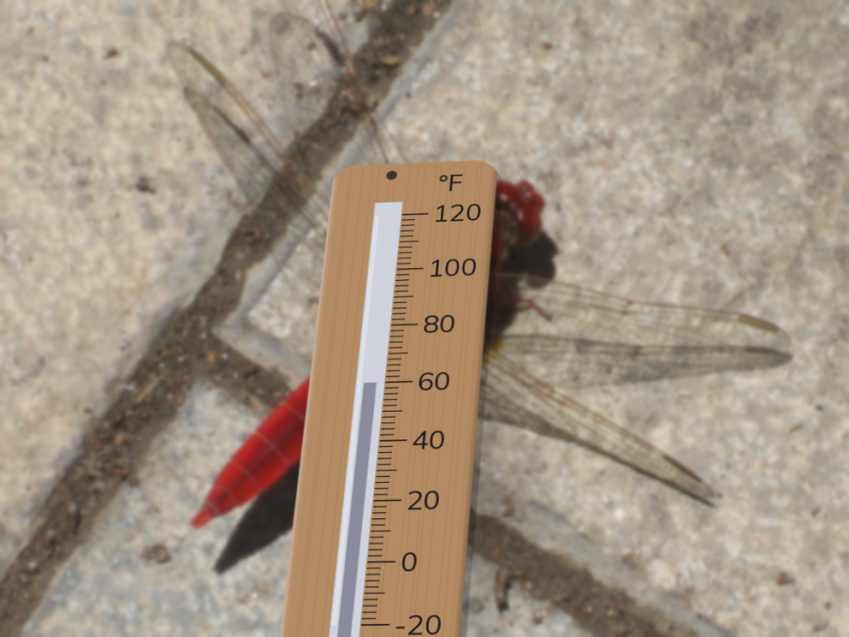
60 °F
